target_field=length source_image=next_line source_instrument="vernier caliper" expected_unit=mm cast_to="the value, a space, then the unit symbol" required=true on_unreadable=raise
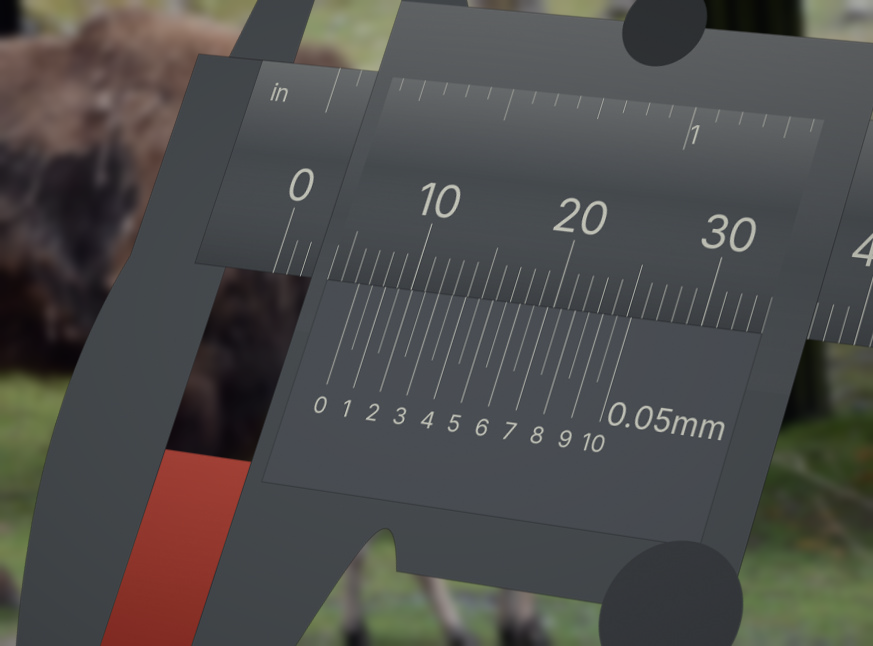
6.3 mm
